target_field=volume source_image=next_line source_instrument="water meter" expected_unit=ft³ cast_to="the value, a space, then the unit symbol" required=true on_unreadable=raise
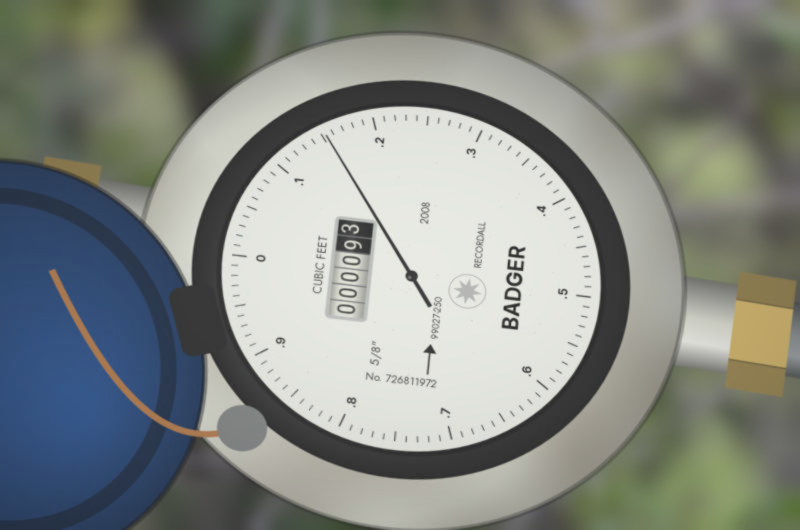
93.15 ft³
